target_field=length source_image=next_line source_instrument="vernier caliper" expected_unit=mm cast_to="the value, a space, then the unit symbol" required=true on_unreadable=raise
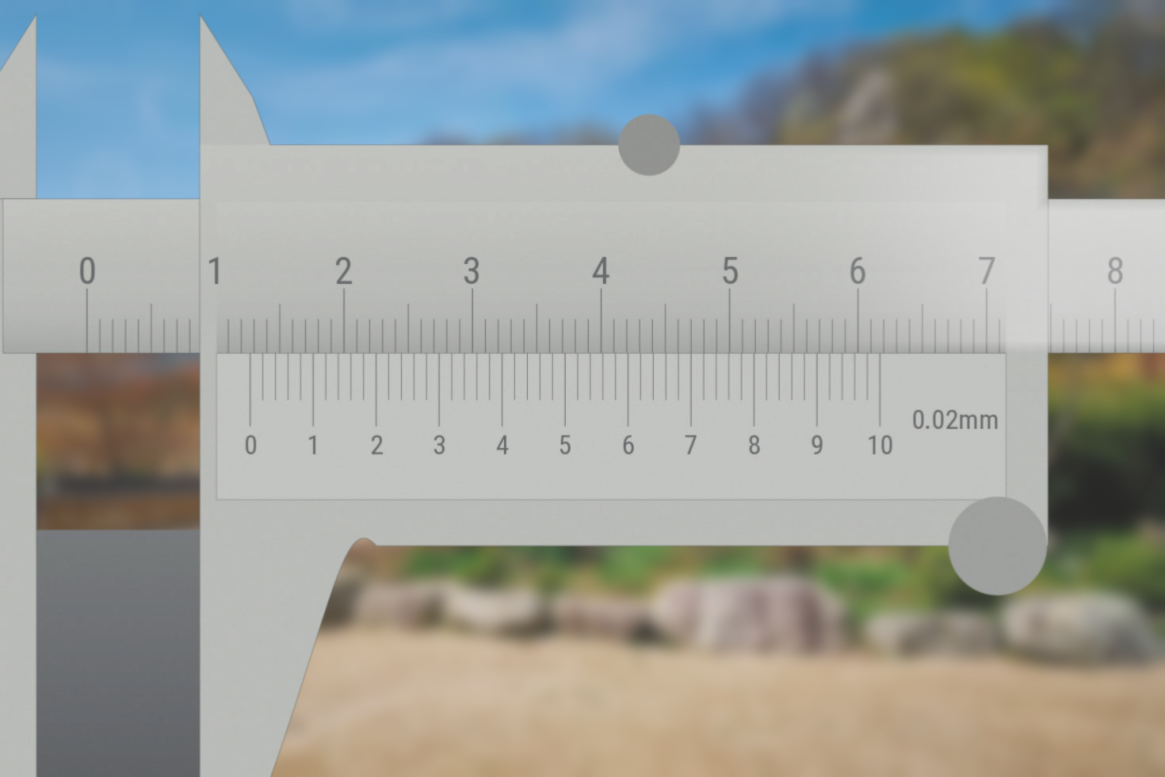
12.7 mm
